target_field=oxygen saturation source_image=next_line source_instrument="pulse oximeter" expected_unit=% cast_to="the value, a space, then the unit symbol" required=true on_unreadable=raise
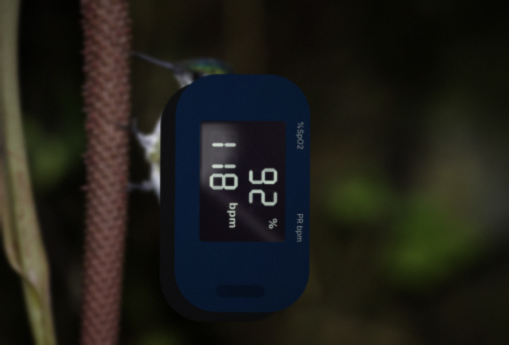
92 %
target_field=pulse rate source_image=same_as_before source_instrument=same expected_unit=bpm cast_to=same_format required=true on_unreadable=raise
118 bpm
